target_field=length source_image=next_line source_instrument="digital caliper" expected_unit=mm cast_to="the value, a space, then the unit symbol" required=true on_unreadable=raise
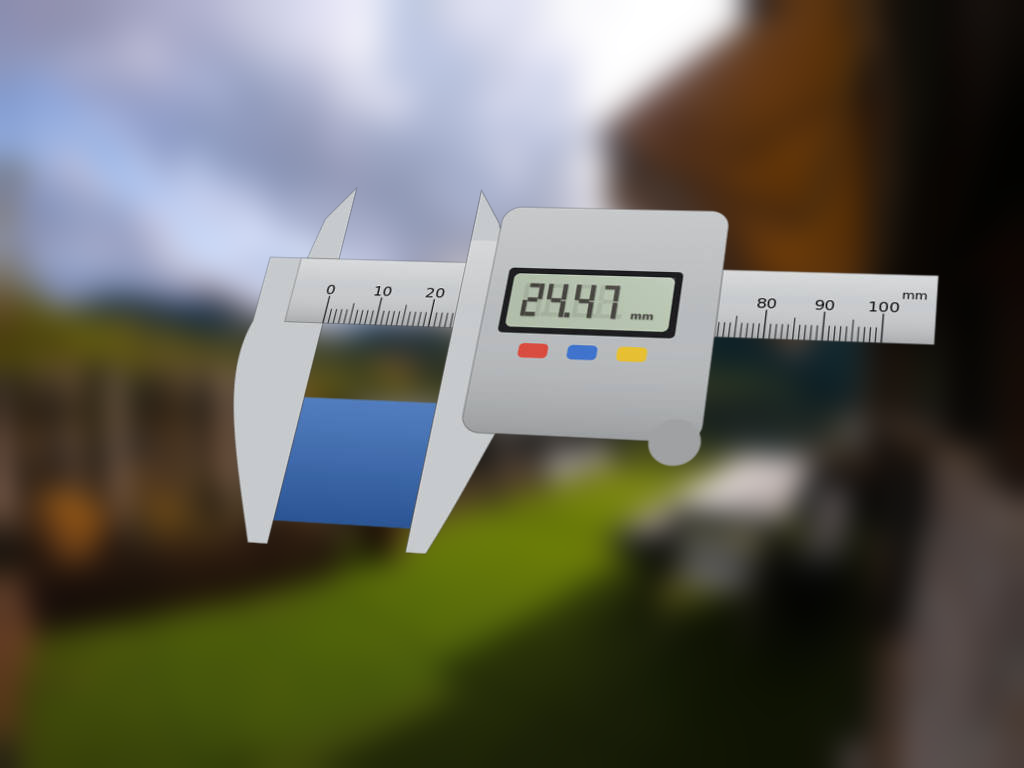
24.47 mm
